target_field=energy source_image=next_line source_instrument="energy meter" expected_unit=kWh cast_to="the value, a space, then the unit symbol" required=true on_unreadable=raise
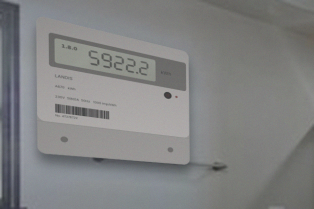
5922.2 kWh
